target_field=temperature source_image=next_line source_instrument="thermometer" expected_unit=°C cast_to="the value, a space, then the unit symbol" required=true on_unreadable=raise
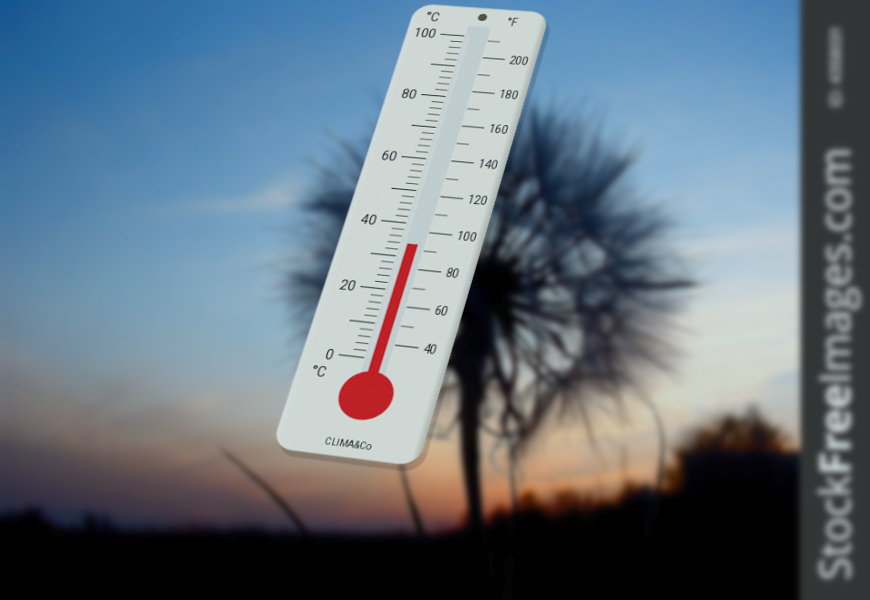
34 °C
